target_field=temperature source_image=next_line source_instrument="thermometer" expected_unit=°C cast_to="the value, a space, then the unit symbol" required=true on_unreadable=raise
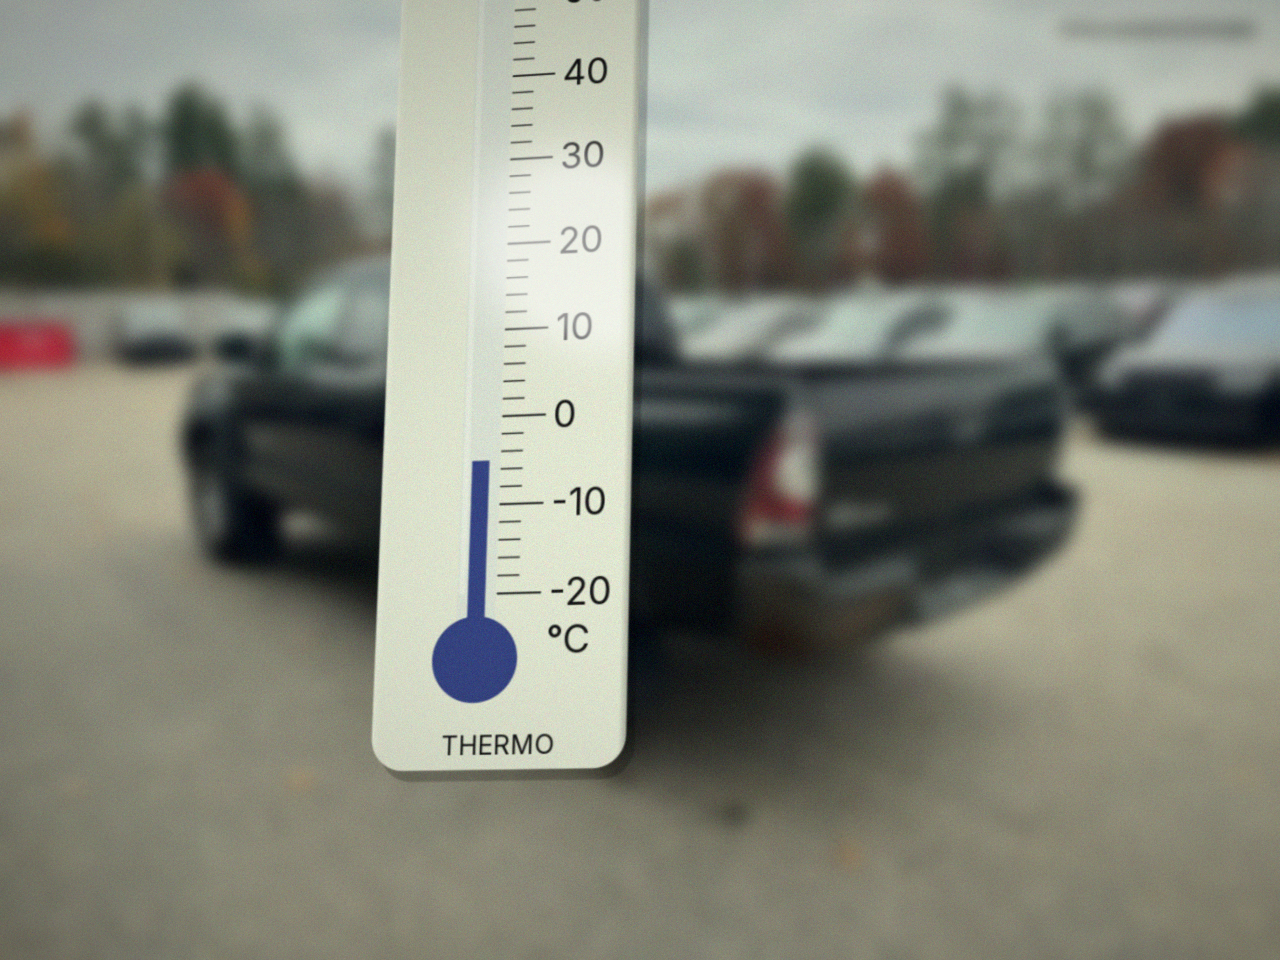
-5 °C
